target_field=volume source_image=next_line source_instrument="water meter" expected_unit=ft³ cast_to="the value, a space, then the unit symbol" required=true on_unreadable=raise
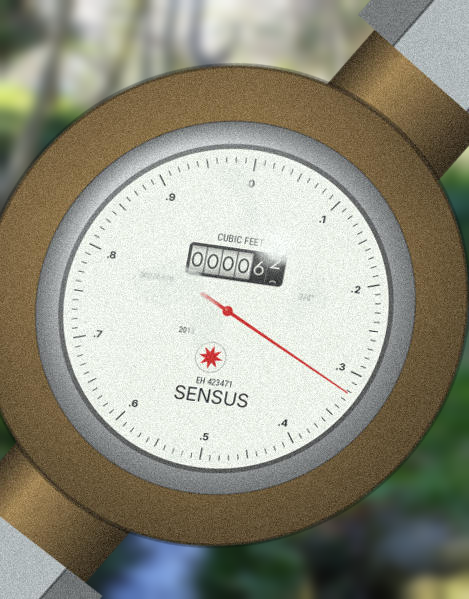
62.32 ft³
